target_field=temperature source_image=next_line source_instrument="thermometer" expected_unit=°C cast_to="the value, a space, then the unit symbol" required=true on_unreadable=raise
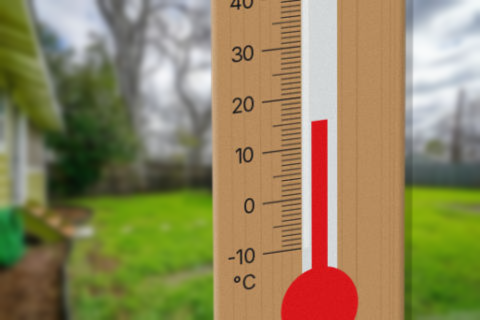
15 °C
